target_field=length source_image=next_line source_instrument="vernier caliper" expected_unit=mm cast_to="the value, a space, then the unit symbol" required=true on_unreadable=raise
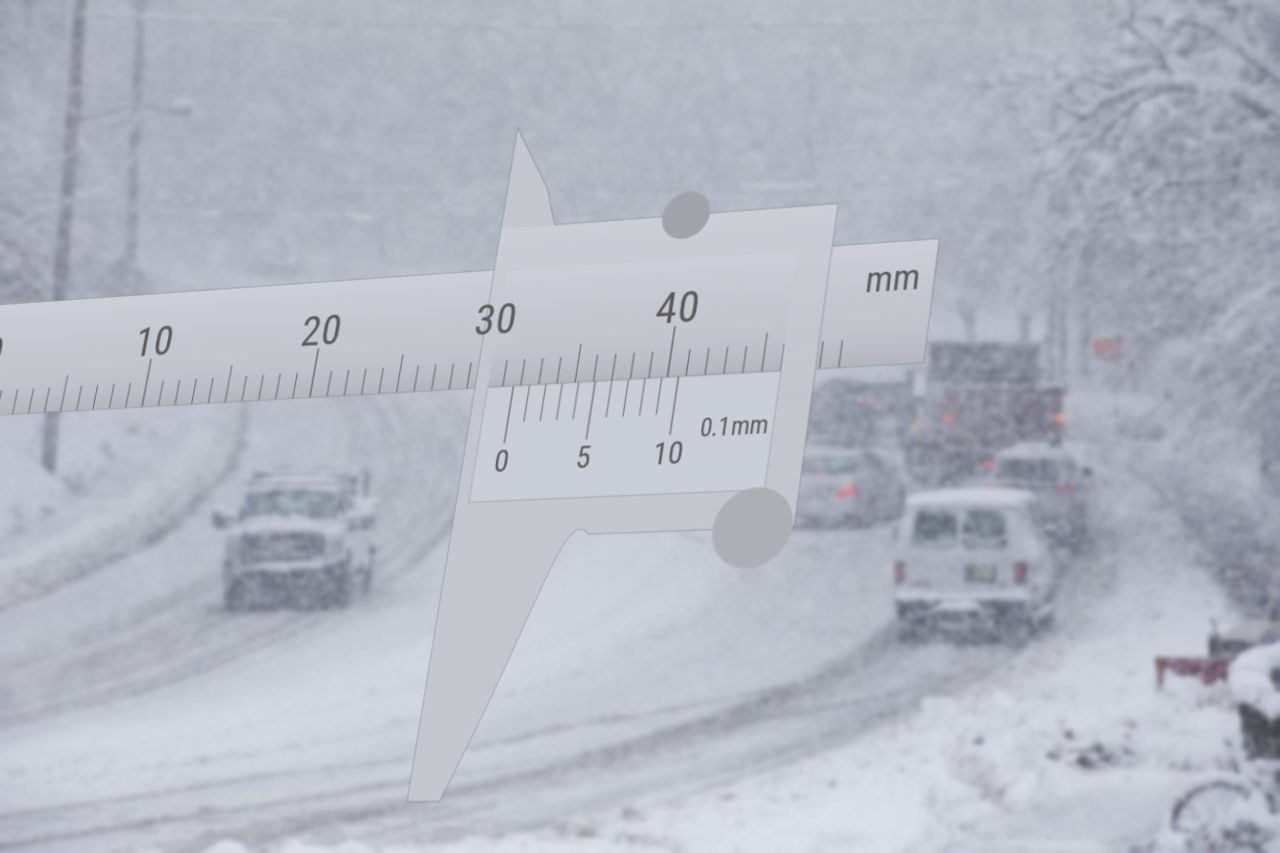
31.6 mm
